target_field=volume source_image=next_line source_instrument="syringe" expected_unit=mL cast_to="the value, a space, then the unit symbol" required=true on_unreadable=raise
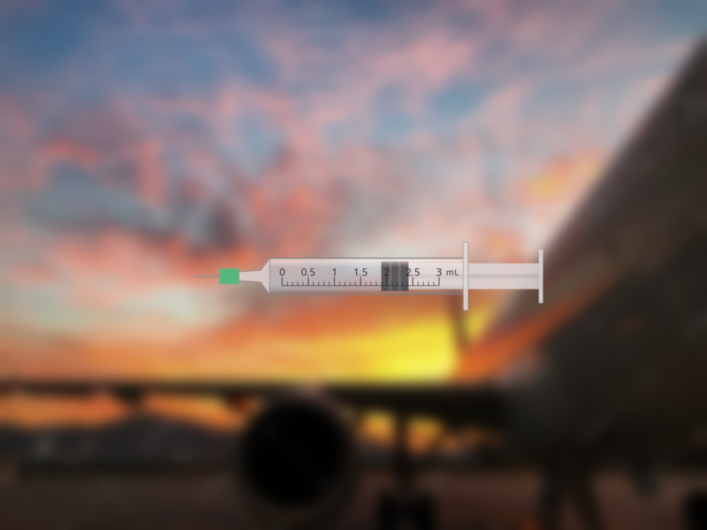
1.9 mL
